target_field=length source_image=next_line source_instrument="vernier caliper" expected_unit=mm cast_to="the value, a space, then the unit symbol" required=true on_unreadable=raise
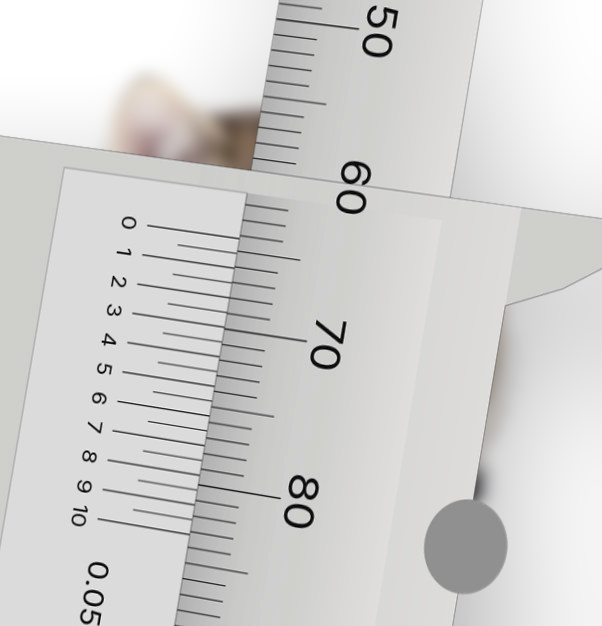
64.2 mm
